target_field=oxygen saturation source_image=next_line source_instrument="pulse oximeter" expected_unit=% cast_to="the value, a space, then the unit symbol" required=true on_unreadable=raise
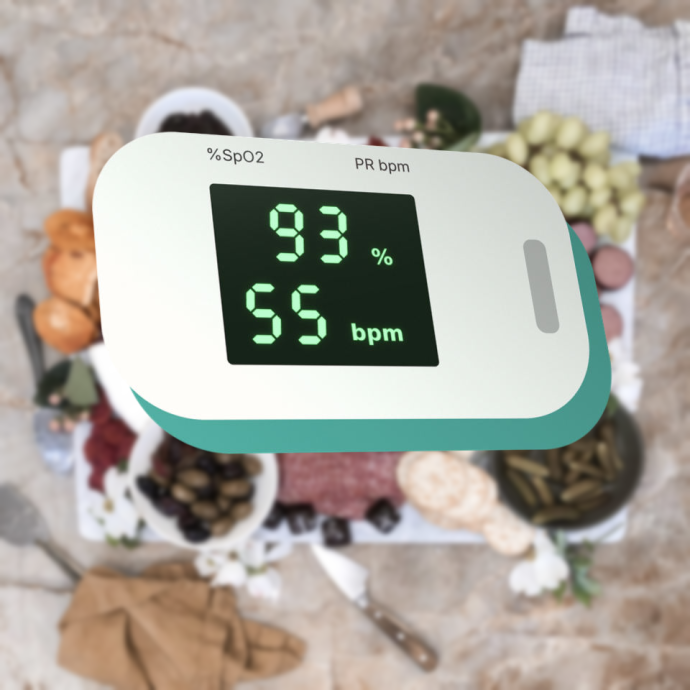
93 %
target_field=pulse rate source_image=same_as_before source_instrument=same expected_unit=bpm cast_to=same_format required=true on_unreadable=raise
55 bpm
